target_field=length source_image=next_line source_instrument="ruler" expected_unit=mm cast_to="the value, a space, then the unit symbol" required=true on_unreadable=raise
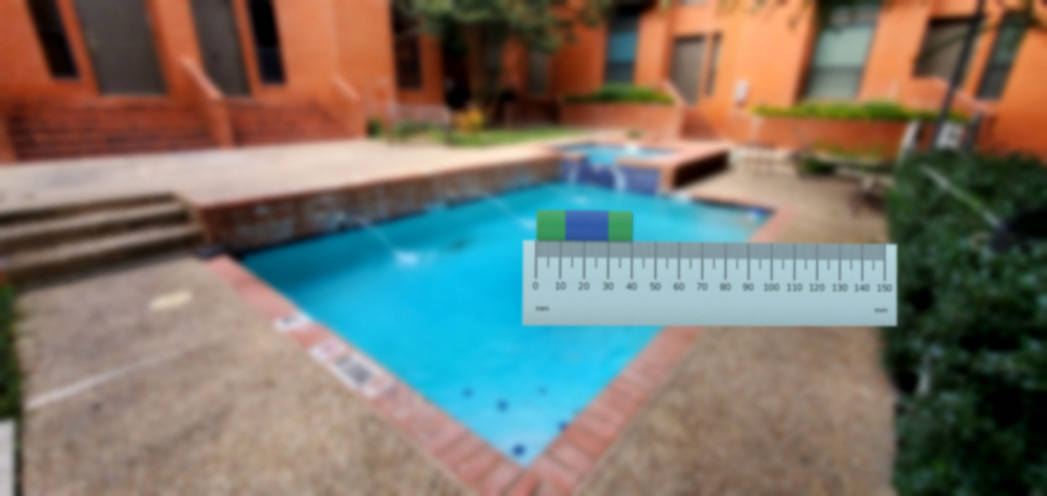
40 mm
